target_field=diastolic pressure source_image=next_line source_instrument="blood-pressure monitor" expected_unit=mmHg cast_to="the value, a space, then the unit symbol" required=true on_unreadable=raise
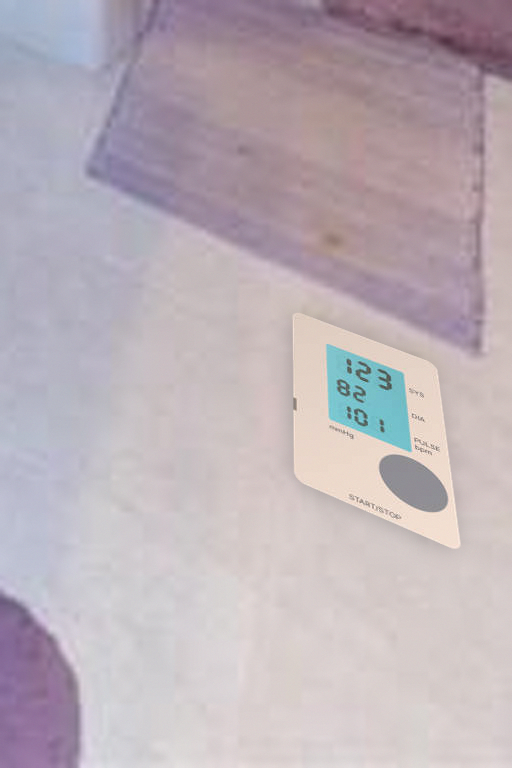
82 mmHg
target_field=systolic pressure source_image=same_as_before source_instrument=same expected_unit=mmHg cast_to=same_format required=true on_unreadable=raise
123 mmHg
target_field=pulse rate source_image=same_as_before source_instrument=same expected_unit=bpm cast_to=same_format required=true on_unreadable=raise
101 bpm
